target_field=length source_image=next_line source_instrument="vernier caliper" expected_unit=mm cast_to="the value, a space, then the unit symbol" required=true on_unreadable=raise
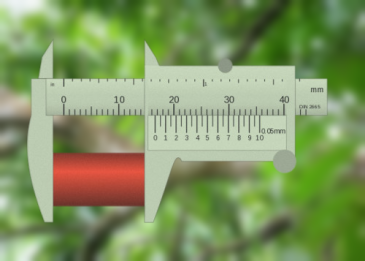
16.6 mm
